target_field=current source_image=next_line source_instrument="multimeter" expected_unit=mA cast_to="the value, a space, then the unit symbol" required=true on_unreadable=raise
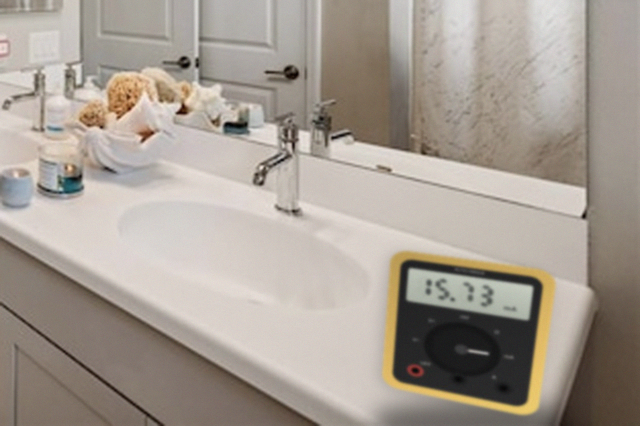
15.73 mA
